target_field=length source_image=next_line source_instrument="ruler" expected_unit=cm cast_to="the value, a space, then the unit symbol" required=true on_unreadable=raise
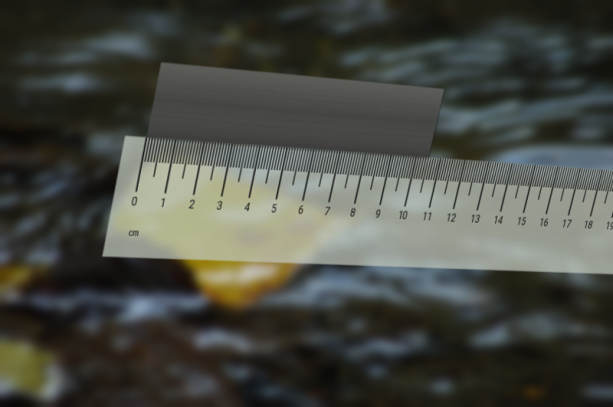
10.5 cm
